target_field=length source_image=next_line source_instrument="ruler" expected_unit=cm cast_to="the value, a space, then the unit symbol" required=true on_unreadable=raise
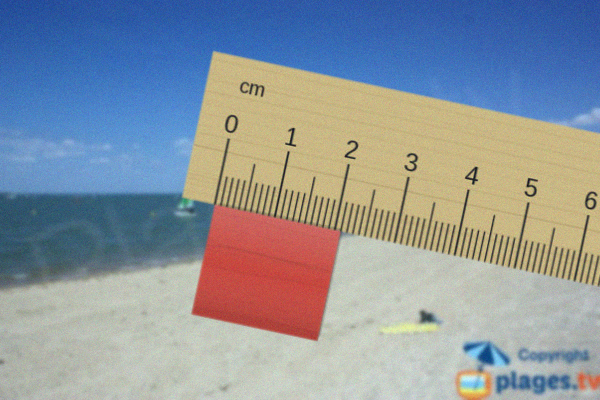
2.1 cm
